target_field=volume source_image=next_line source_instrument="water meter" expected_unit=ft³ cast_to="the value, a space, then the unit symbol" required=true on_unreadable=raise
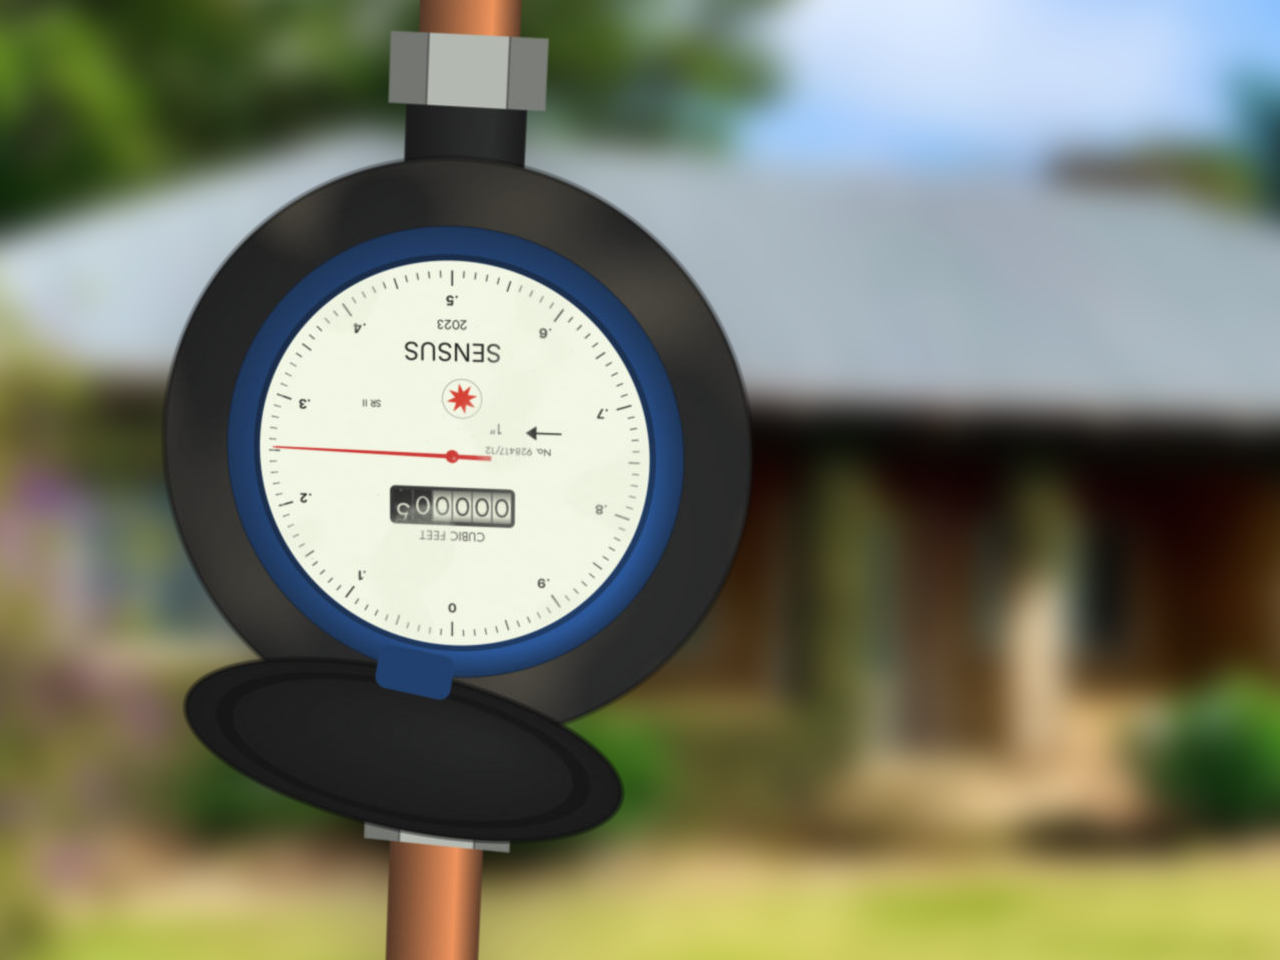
5.25 ft³
